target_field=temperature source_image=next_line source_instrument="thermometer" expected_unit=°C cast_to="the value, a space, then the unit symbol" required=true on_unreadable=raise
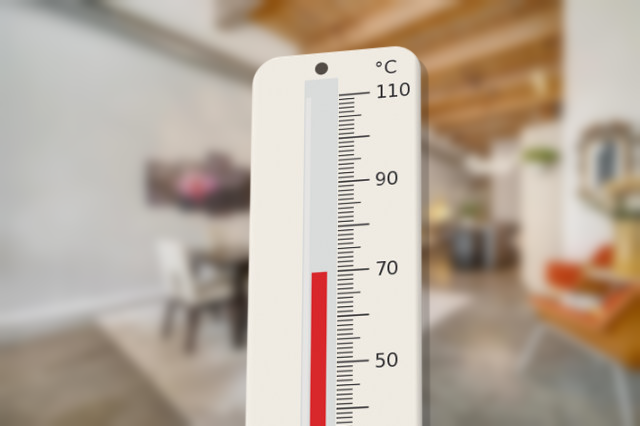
70 °C
